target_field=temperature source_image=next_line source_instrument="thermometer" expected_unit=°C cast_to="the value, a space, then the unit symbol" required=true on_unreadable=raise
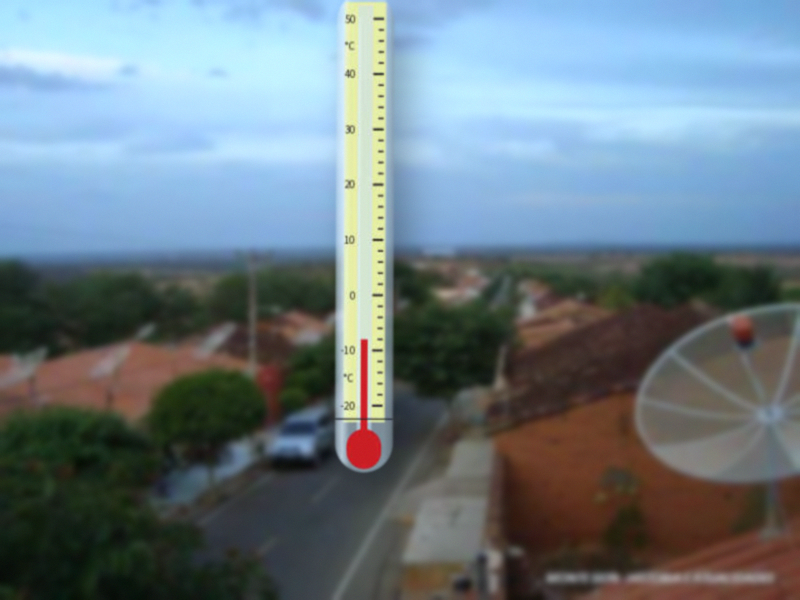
-8 °C
